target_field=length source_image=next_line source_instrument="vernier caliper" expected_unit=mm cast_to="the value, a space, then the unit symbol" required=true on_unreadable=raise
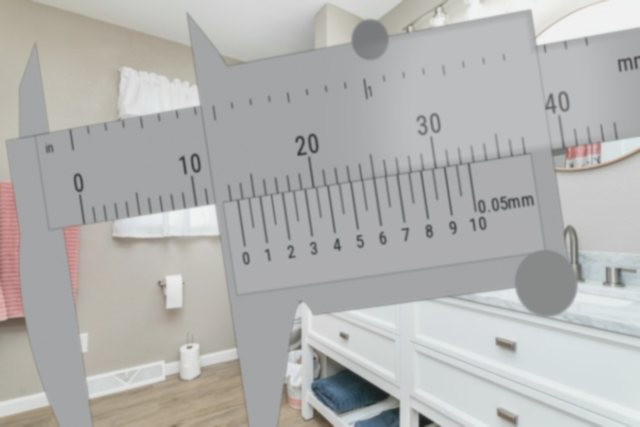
13.6 mm
